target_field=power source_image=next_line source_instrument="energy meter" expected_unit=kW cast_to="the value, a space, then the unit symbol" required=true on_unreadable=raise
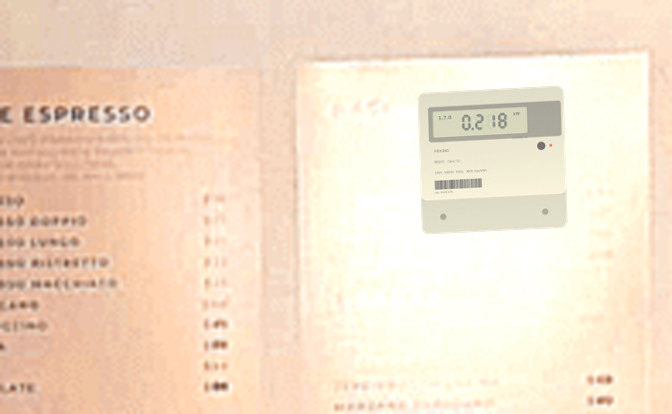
0.218 kW
